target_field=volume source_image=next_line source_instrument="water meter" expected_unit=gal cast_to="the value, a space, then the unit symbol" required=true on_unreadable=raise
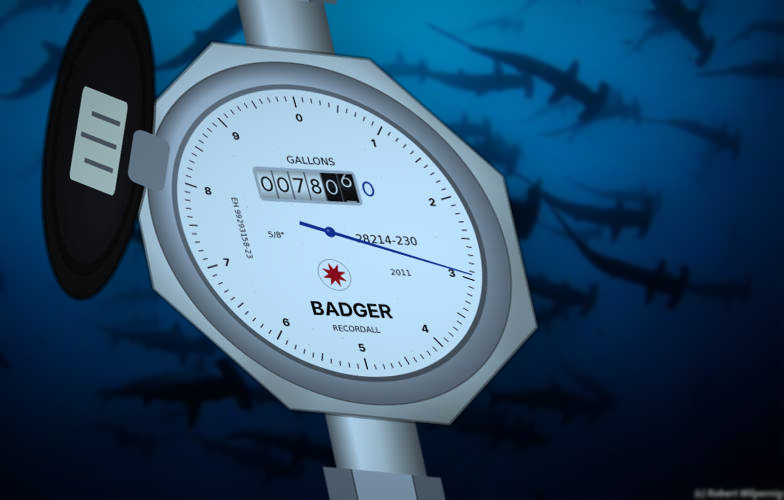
78062.9 gal
